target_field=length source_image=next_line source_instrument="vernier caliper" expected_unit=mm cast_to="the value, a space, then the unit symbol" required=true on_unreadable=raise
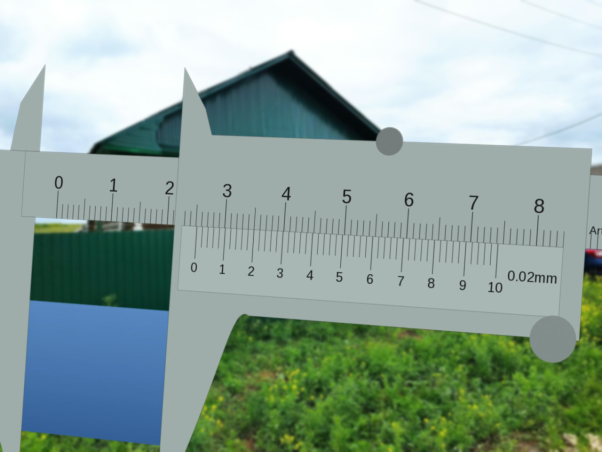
25.2 mm
